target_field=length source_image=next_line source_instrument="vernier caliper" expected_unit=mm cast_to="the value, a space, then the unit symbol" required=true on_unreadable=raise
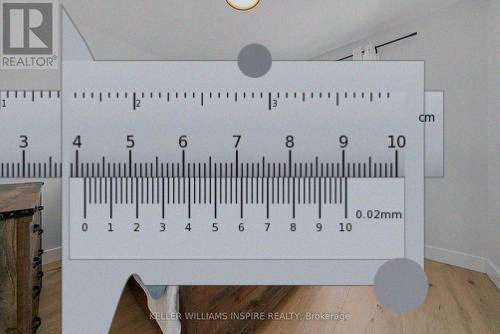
41.5 mm
